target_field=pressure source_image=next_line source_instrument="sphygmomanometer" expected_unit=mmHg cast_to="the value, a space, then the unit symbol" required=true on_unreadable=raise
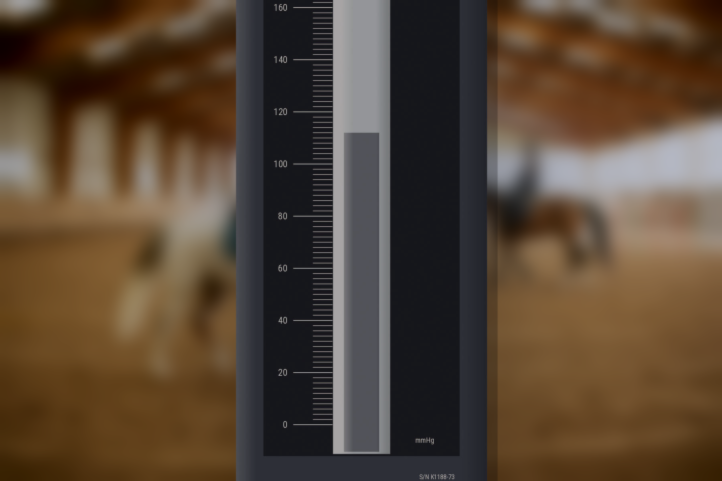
112 mmHg
